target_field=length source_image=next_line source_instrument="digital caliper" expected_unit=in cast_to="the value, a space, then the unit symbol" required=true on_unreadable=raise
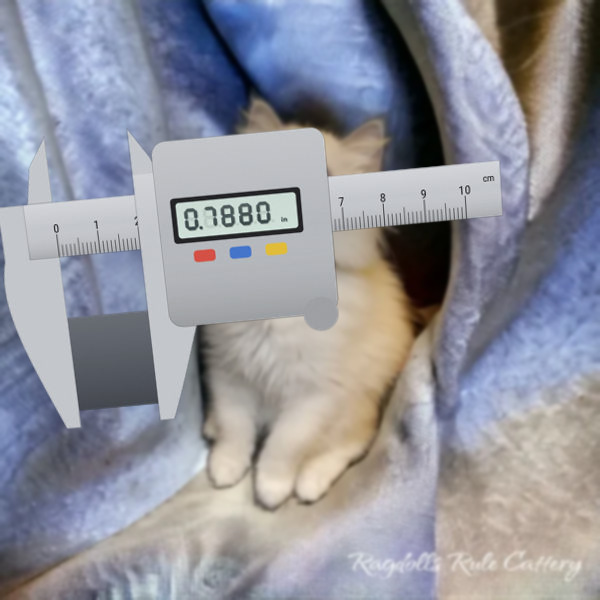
0.7880 in
